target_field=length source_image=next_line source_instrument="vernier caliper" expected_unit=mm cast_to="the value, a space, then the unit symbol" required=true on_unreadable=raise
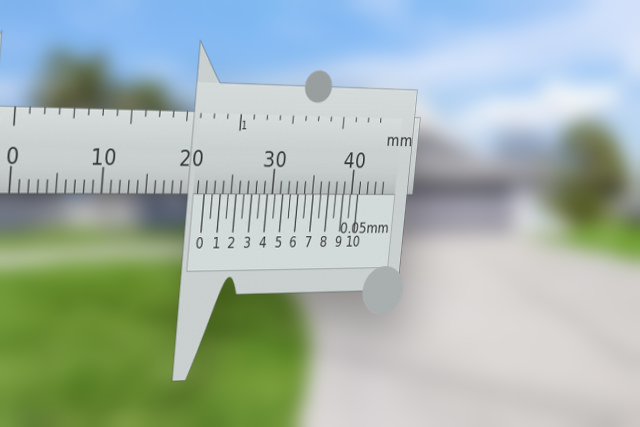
21.8 mm
